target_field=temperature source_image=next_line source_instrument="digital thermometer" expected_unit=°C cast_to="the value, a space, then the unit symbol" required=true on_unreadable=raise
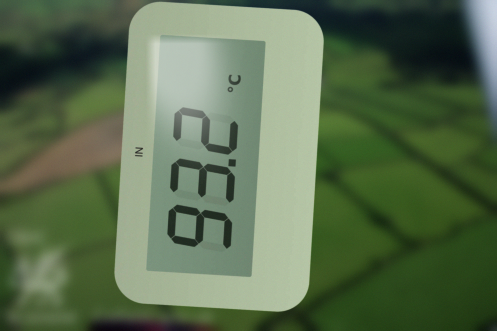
93.2 °C
